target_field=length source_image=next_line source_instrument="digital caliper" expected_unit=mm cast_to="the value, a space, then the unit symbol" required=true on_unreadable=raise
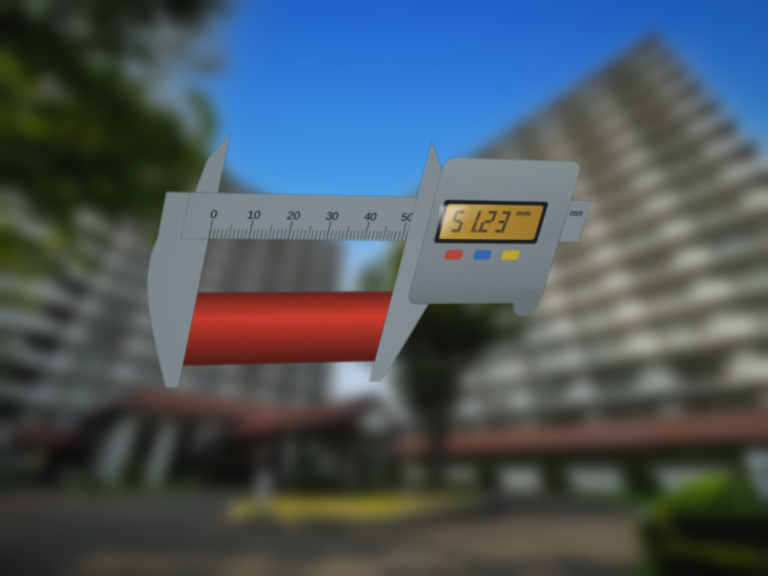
51.23 mm
